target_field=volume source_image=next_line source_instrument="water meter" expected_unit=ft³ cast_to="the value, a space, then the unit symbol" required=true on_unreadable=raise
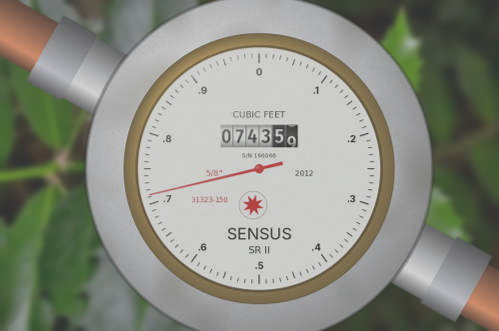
74358.71 ft³
